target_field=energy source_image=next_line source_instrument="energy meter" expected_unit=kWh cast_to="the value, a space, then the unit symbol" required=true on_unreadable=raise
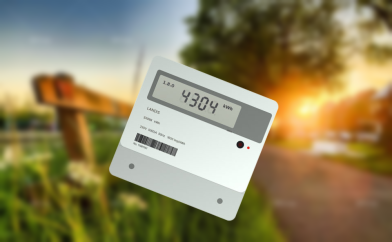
4304 kWh
